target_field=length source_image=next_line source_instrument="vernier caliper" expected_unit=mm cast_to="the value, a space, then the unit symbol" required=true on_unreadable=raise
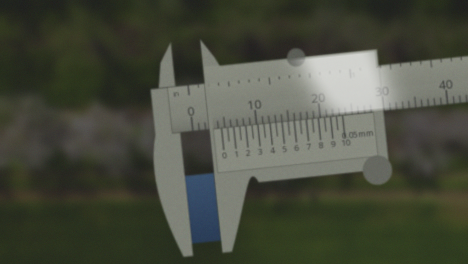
4.5 mm
